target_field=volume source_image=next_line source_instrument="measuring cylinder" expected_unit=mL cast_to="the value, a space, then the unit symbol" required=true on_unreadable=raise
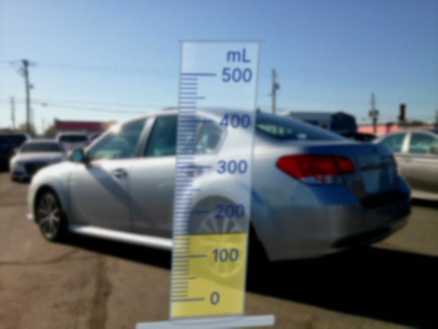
150 mL
